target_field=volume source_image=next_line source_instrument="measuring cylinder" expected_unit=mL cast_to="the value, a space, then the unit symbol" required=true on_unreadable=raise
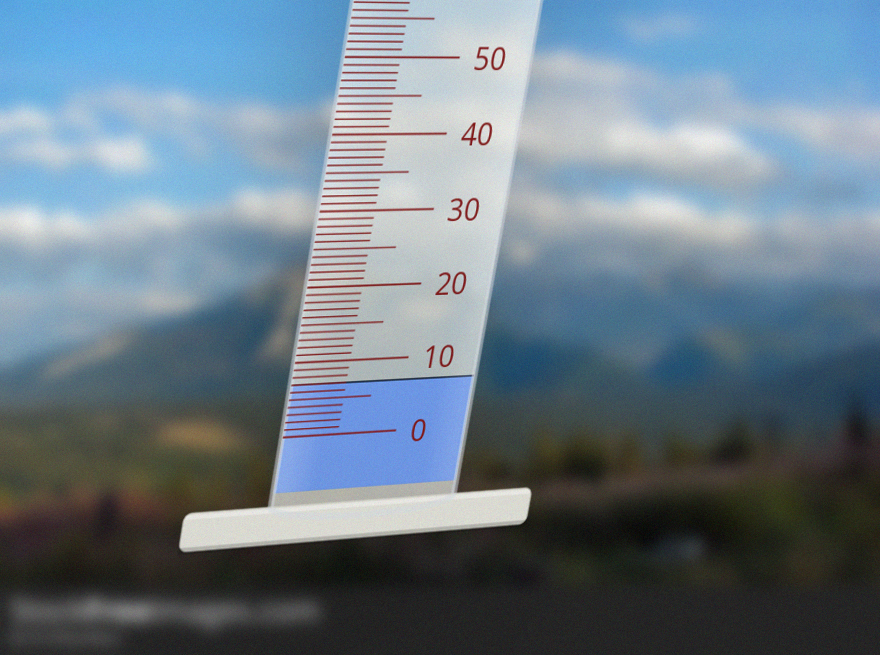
7 mL
